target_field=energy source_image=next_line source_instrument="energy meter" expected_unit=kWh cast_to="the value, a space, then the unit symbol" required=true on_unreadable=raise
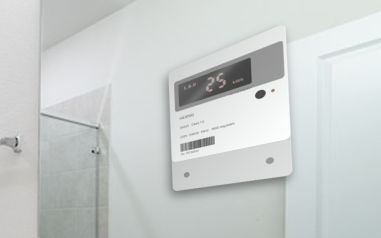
25 kWh
